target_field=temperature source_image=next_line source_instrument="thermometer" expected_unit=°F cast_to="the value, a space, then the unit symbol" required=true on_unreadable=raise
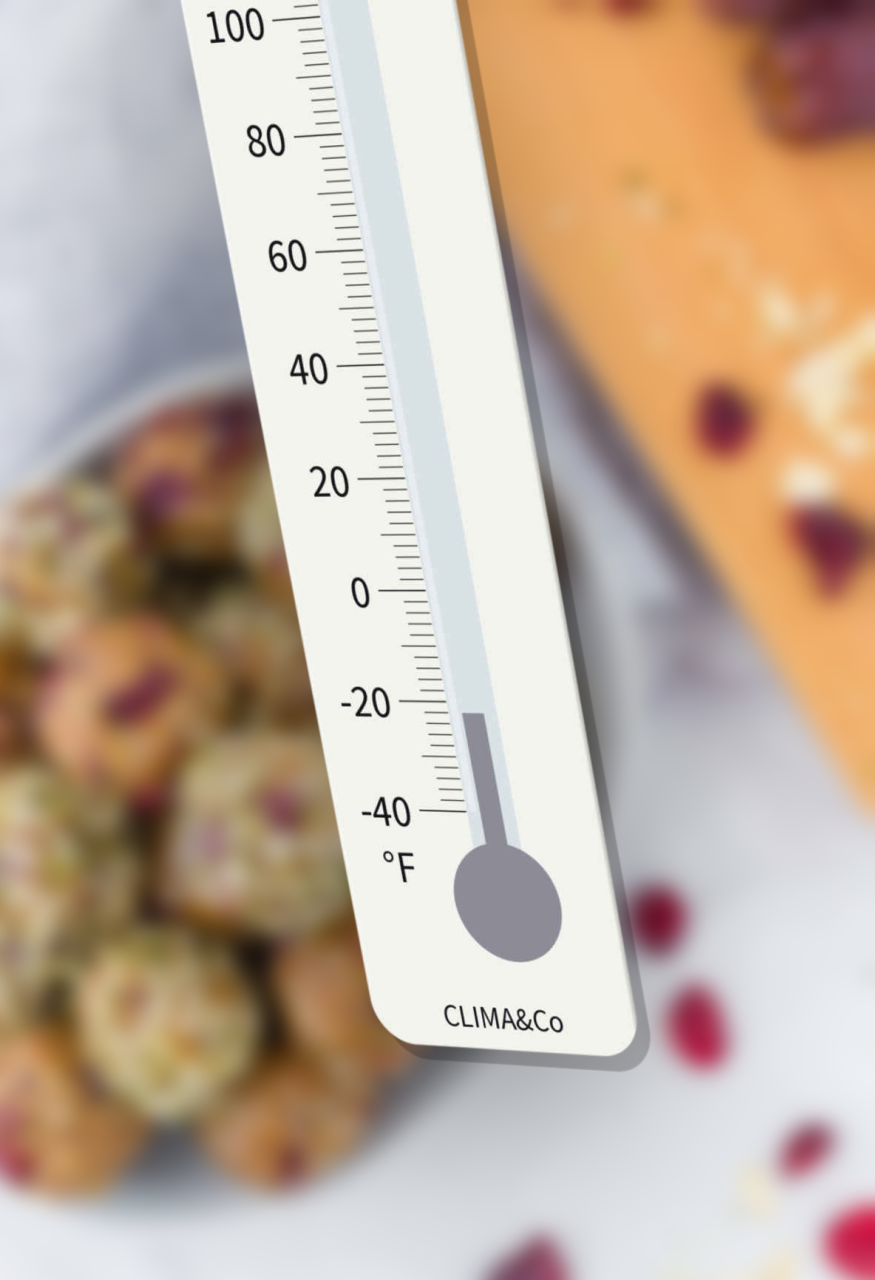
-22 °F
